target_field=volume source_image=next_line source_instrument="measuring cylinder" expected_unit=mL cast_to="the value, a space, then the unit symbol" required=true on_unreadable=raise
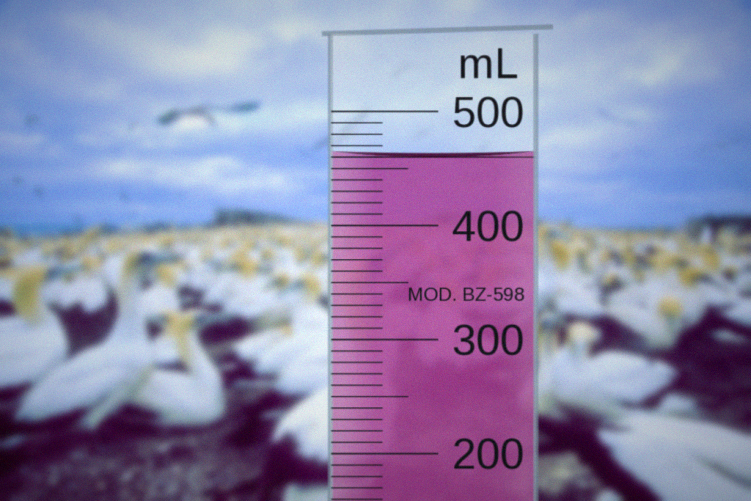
460 mL
